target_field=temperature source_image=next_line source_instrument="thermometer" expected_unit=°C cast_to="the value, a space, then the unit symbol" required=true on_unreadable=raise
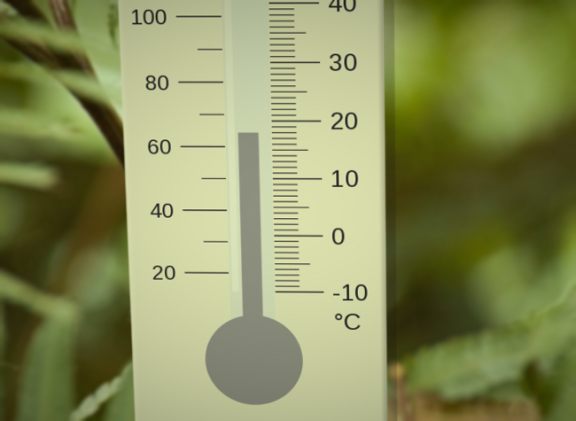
18 °C
